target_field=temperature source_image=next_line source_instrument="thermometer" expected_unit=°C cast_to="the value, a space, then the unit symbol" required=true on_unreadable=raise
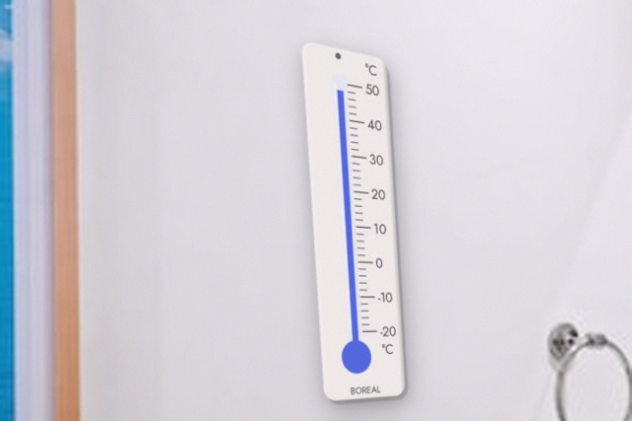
48 °C
